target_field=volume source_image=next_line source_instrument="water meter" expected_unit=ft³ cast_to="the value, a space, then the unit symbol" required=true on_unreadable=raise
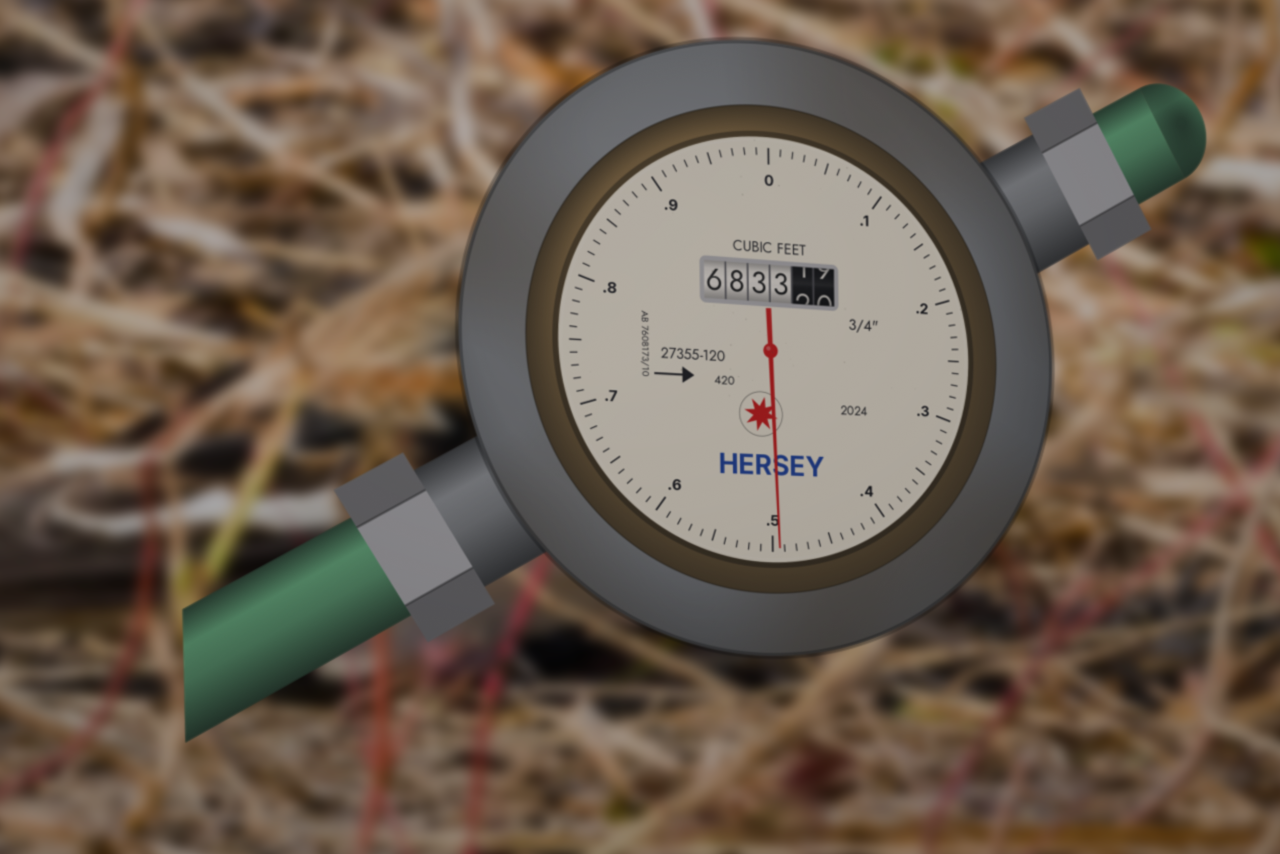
683319.49 ft³
